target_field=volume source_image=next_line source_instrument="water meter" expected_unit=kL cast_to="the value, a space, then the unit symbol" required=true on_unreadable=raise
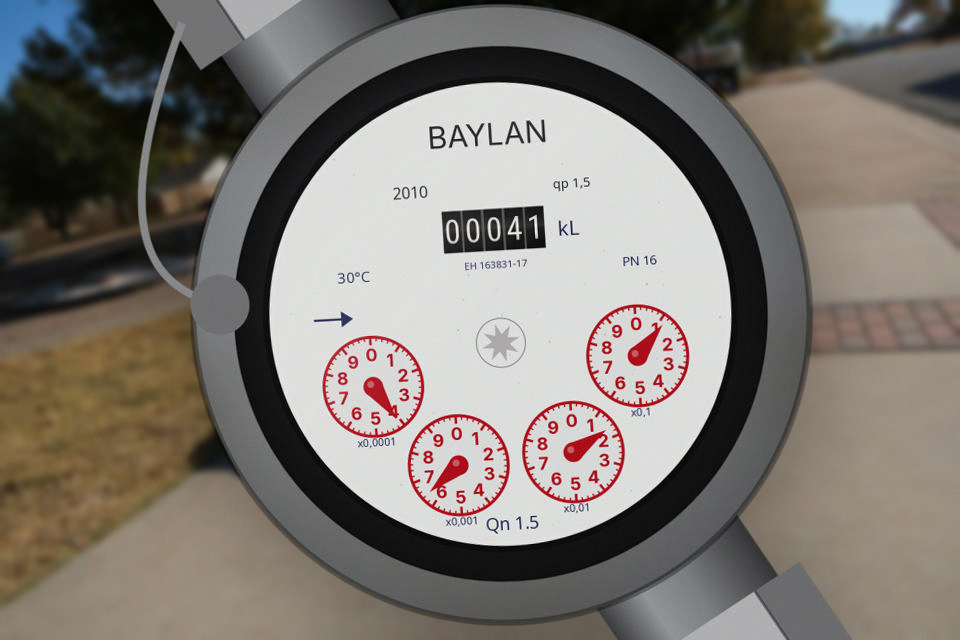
41.1164 kL
